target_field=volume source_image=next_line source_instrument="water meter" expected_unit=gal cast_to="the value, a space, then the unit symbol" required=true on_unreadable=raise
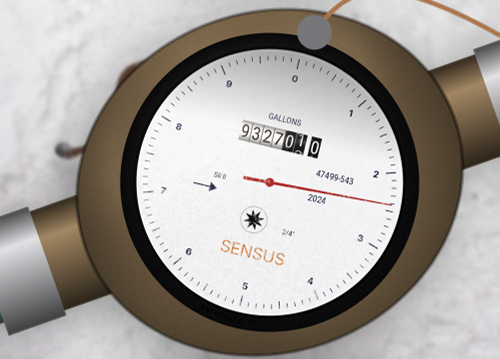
9327012.4 gal
